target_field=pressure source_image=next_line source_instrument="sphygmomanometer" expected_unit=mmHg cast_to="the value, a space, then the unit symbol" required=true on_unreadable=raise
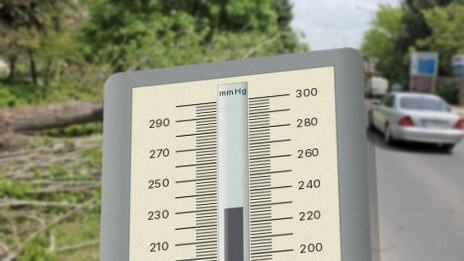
230 mmHg
